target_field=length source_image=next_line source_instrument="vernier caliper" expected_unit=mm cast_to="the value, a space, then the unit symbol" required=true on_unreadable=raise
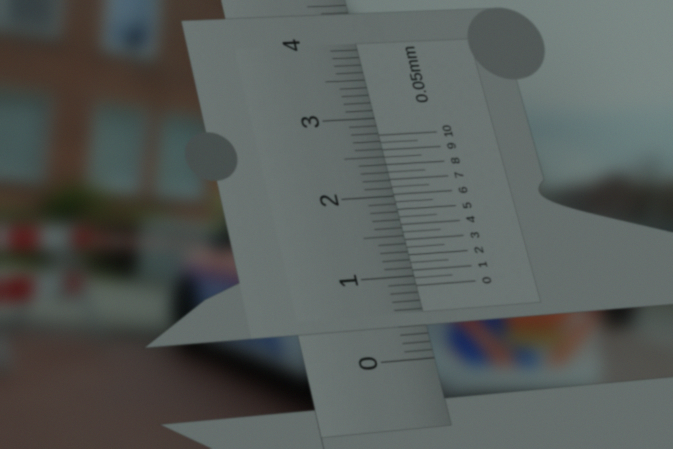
8.8 mm
